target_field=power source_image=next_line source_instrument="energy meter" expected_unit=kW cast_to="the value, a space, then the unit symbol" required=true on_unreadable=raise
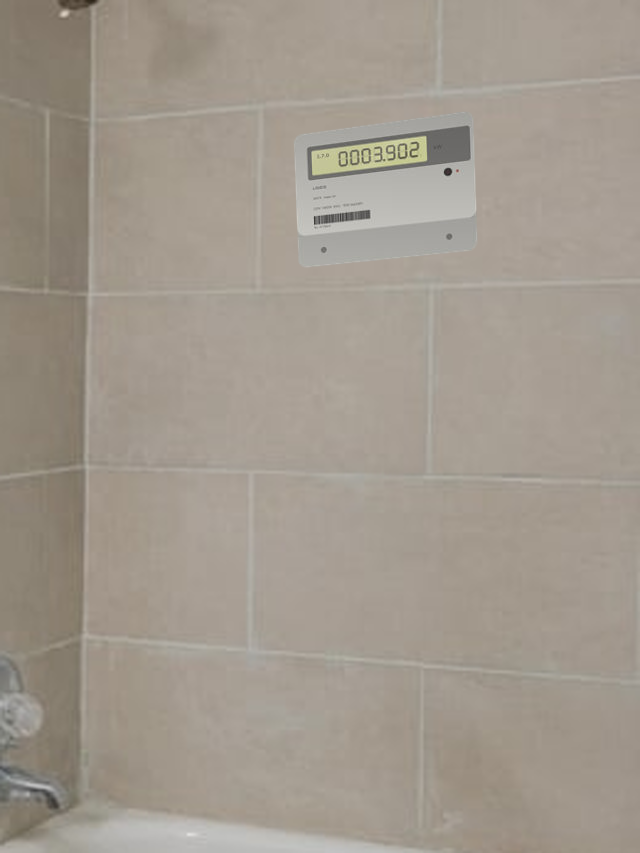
3.902 kW
